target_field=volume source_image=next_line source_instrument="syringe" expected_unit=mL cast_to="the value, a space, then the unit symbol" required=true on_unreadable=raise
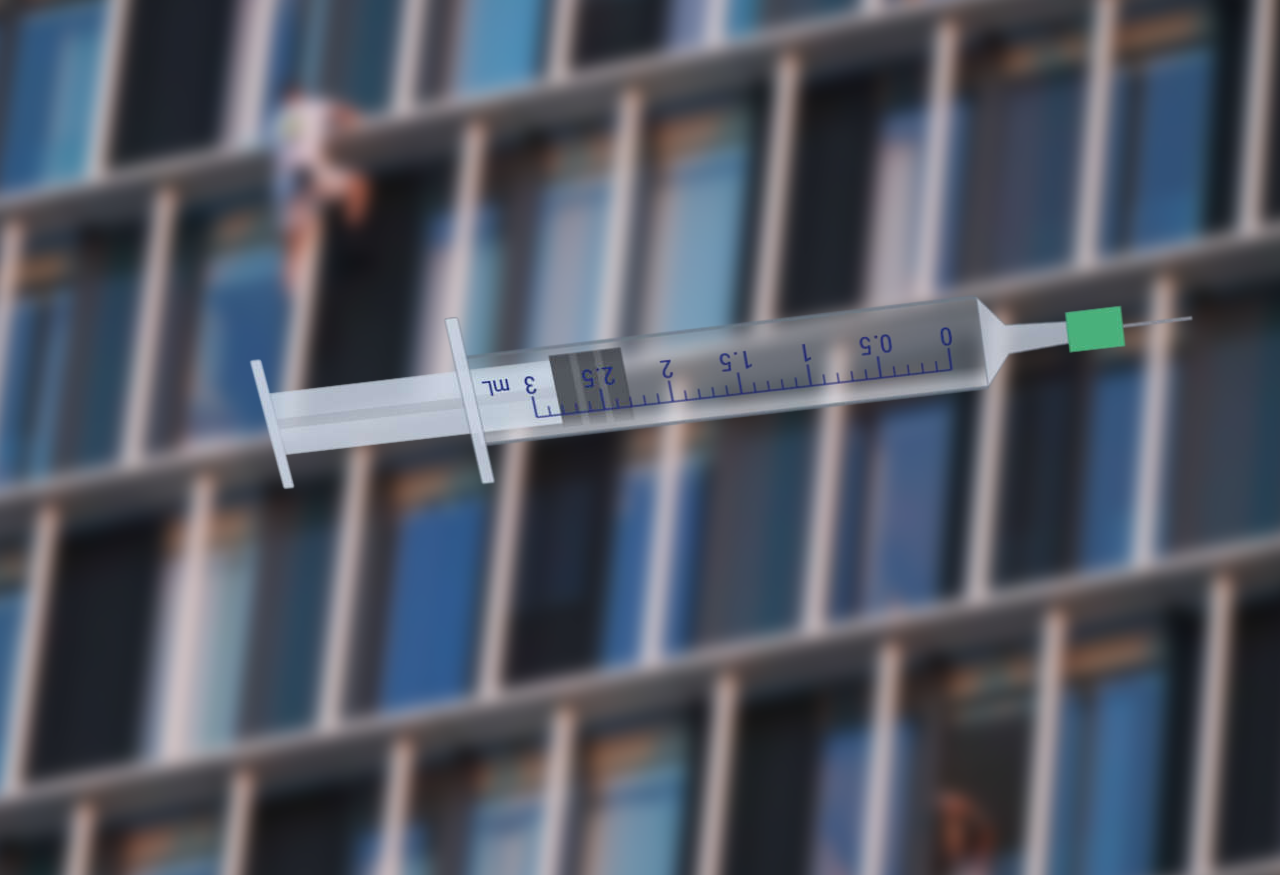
2.3 mL
